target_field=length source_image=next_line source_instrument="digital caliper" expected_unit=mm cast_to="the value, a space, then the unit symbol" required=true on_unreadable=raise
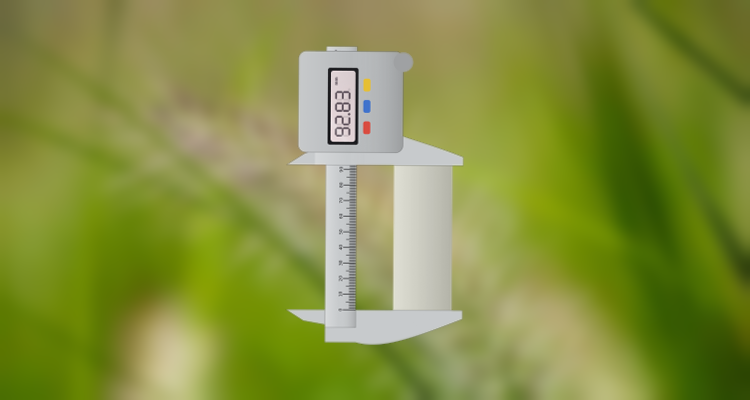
92.83 mm
